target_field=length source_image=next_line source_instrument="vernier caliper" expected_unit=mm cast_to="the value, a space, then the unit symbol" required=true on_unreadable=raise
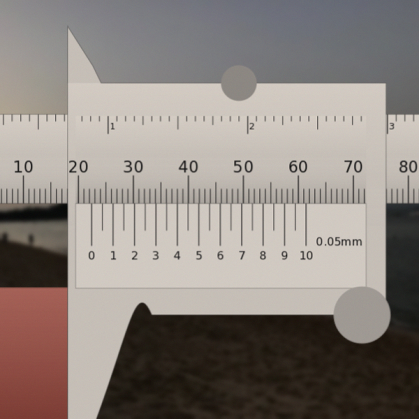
22.4 mm
